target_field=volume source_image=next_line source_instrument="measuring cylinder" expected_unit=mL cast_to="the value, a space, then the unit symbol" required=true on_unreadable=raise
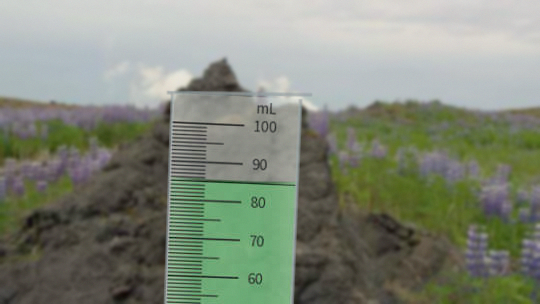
85 mL
